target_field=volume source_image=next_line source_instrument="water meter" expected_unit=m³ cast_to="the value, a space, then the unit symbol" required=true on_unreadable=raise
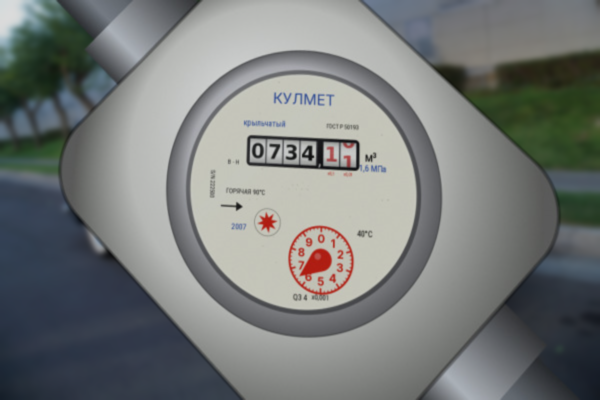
734.106 m³
